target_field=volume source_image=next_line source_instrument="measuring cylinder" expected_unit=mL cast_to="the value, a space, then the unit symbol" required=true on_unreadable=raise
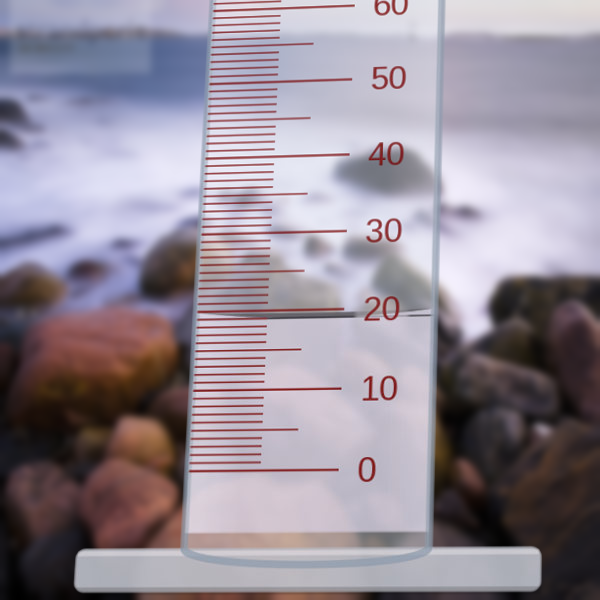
19 mL
